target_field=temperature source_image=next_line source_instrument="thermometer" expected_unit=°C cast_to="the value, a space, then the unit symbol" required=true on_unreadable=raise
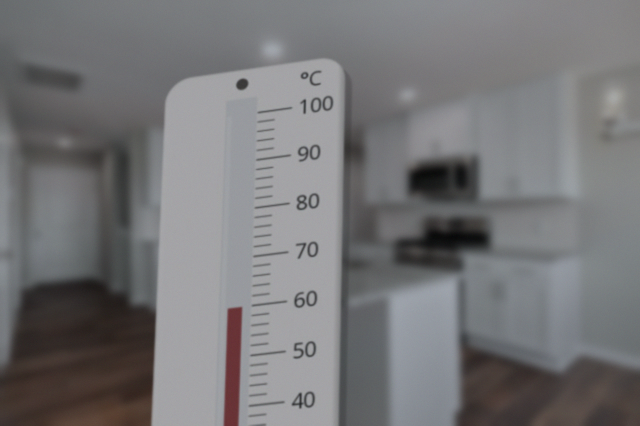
60 °C
